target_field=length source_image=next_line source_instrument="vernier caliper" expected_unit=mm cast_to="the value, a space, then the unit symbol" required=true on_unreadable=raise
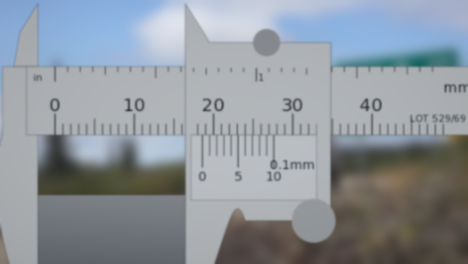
18.6 mm
